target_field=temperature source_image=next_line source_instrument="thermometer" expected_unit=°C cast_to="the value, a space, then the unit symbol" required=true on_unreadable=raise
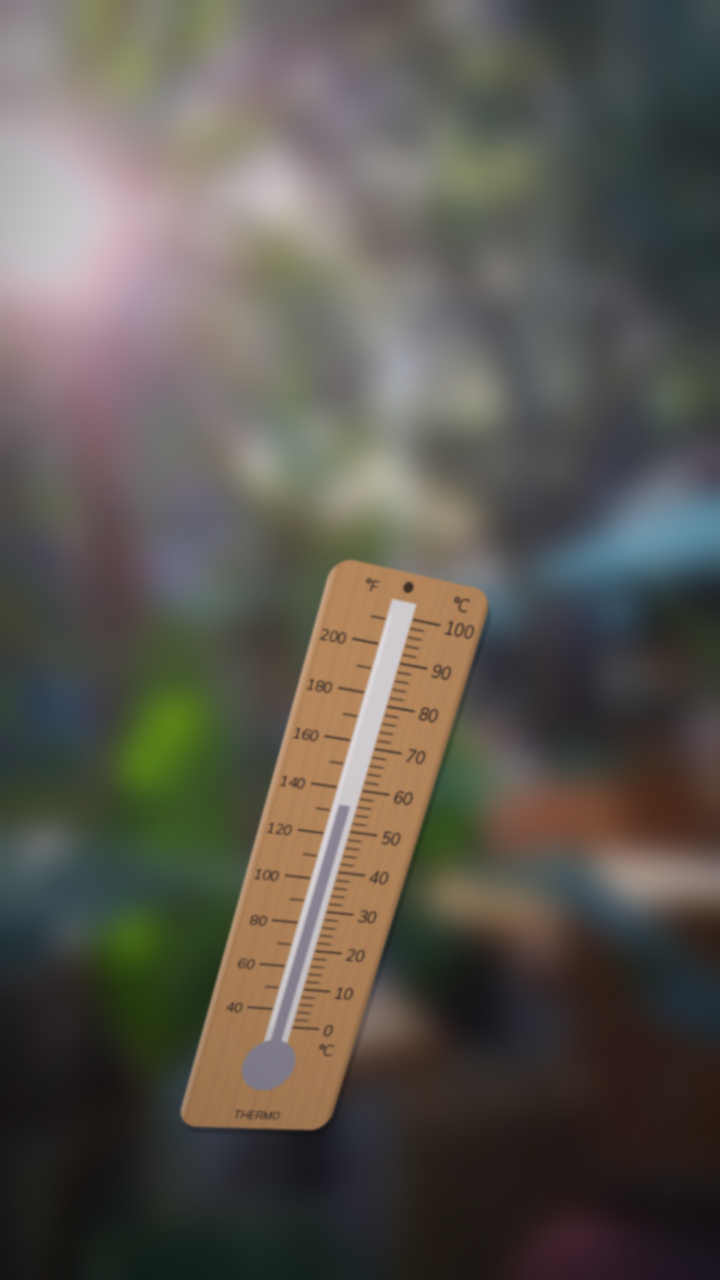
56 °C
